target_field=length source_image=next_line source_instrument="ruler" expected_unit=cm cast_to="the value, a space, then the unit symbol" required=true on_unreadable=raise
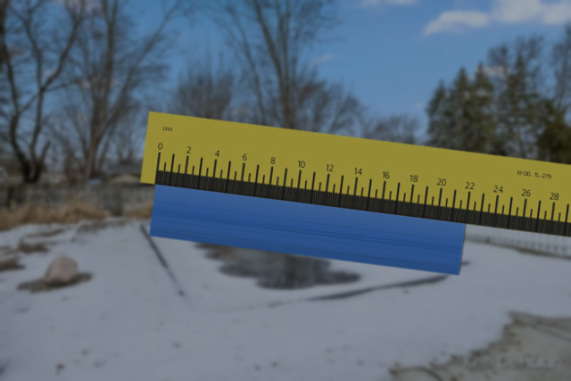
22 cm
